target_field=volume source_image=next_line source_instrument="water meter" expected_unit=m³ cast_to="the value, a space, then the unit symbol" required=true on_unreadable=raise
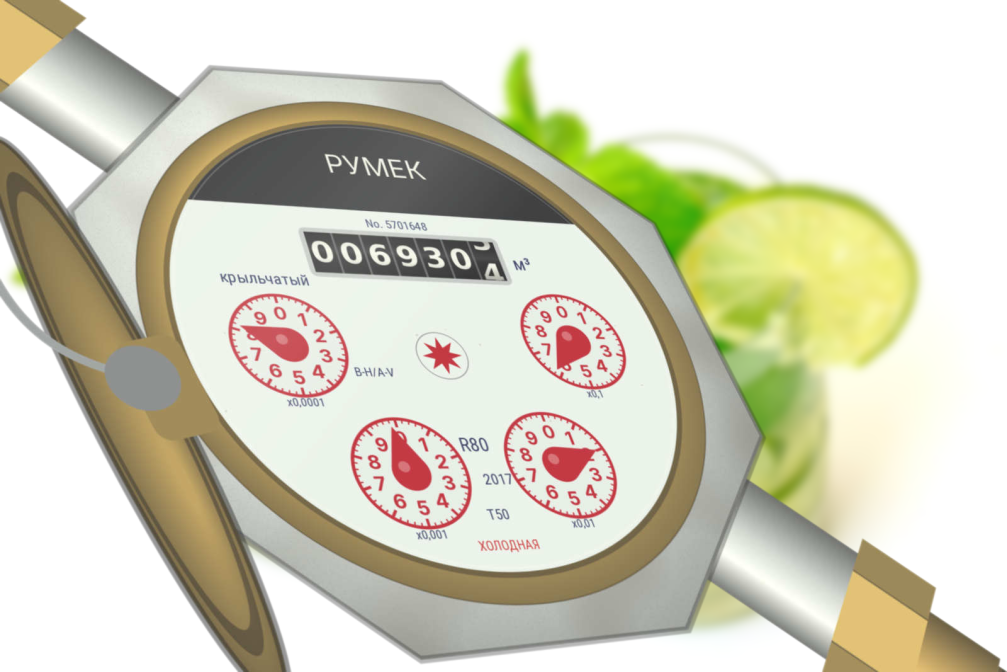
69303.6198 m³
